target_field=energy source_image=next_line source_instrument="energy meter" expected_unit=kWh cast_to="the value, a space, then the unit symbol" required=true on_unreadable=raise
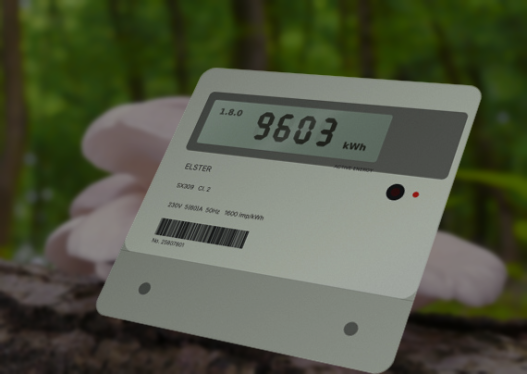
9603 kWh
